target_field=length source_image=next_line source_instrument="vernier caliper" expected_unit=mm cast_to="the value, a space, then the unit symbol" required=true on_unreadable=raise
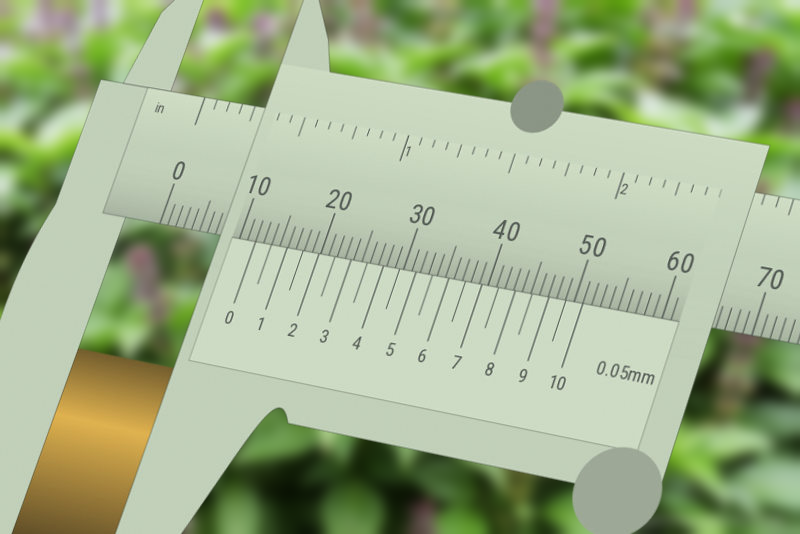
12.0 mm
